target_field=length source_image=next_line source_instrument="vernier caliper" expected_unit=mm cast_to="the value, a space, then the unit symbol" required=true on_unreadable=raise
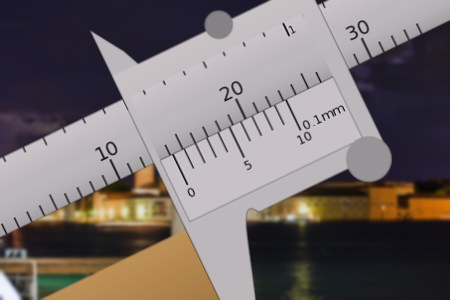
14.2 mm
